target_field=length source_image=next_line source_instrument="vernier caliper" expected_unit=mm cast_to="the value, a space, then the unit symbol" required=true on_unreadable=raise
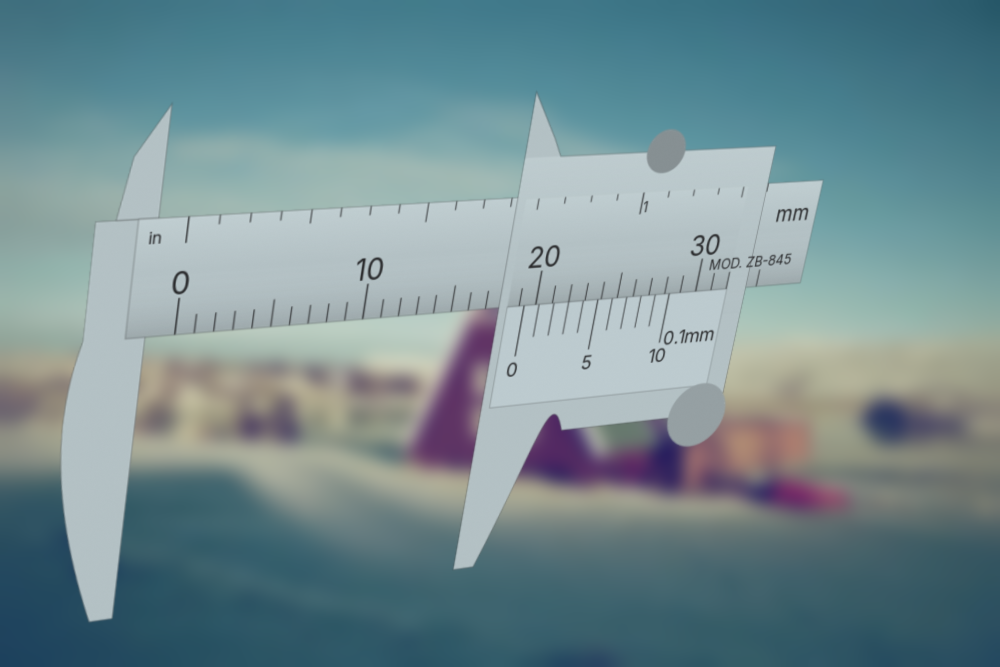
19.3 mm
